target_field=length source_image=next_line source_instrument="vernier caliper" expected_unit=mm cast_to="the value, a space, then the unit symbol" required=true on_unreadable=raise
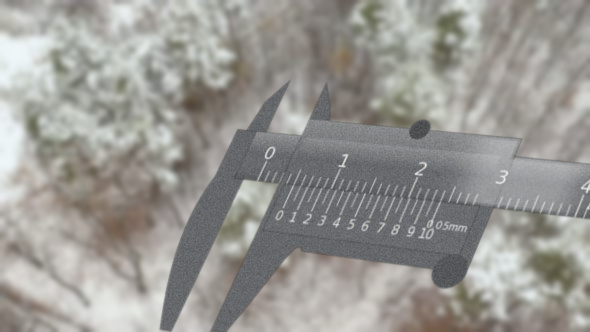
5.0 mm
